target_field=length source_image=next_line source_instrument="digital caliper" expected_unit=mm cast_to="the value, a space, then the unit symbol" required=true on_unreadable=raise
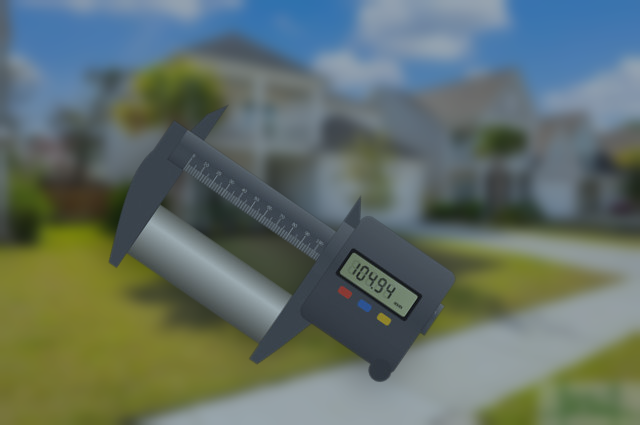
104.94 mm
